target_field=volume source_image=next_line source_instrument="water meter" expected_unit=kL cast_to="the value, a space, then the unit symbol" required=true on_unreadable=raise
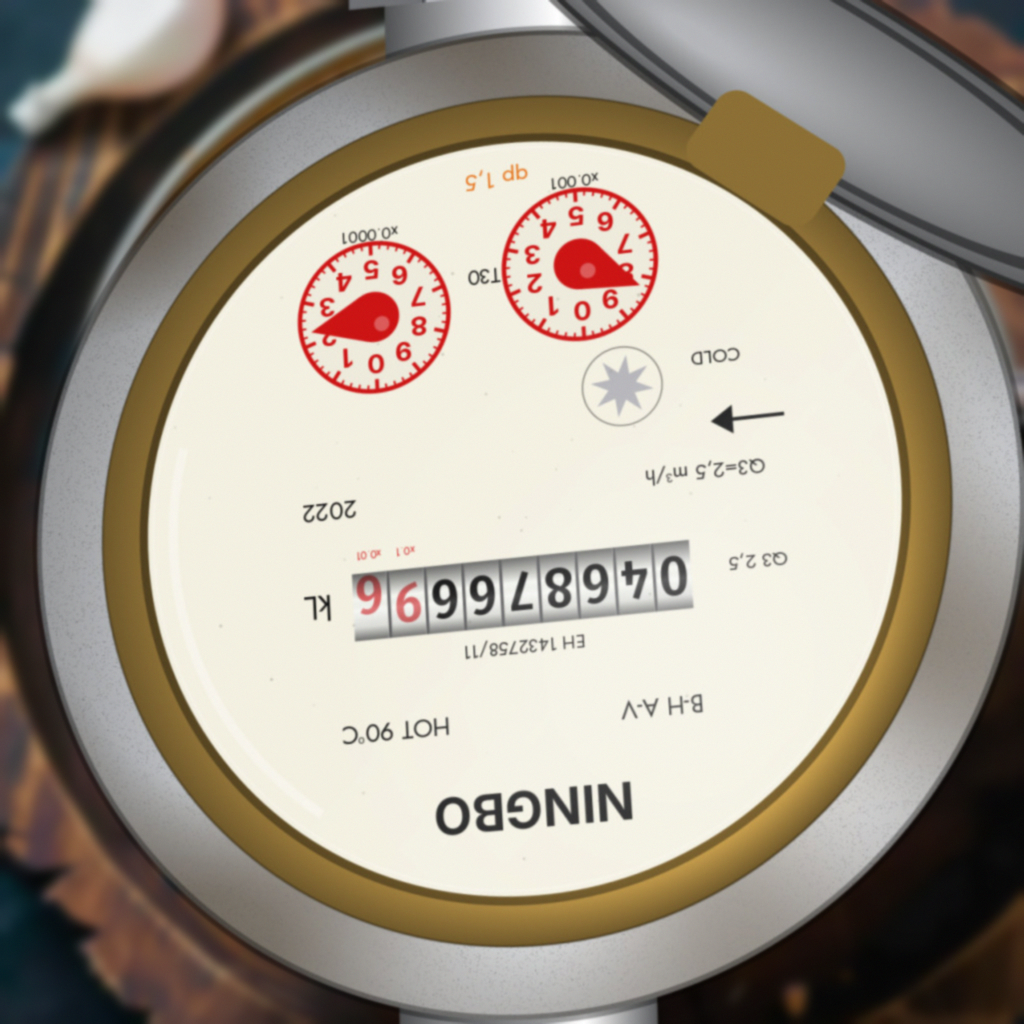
468766.9582 kL
